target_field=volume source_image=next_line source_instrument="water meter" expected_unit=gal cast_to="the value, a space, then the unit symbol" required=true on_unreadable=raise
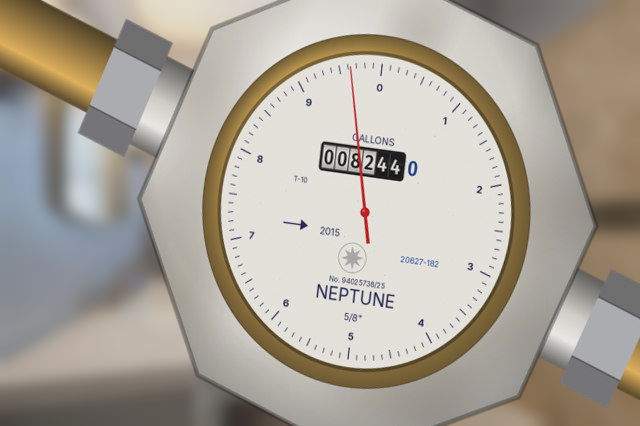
82439.6 gal
